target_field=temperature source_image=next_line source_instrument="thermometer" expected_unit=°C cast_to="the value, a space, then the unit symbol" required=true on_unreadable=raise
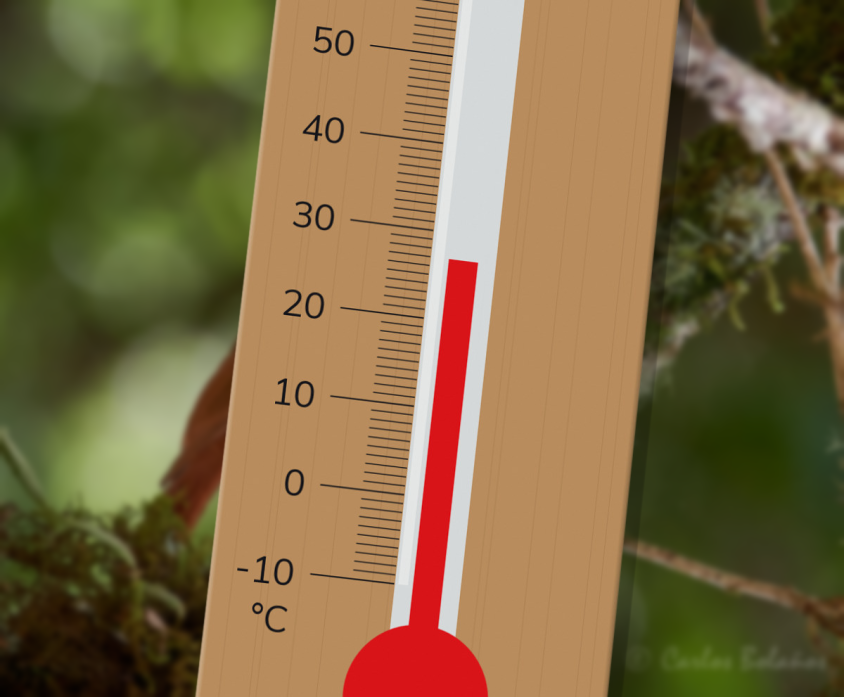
27 °C
